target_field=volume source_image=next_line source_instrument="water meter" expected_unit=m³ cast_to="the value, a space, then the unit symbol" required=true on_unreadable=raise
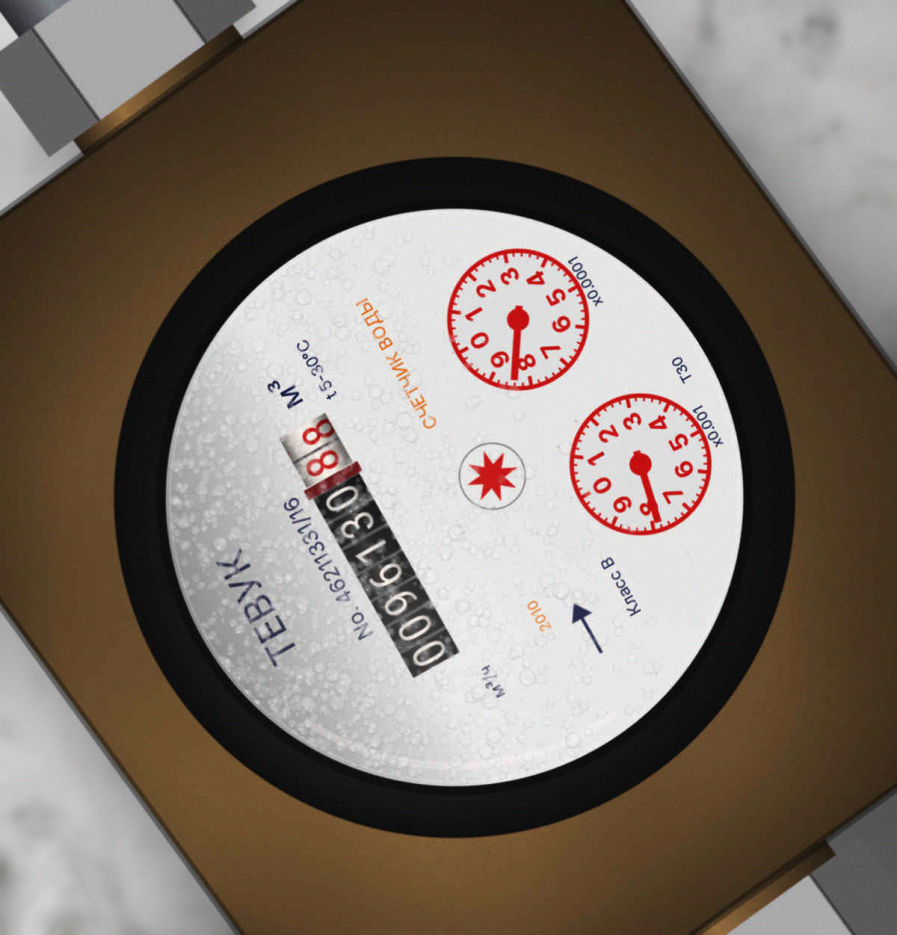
96130.8778 m³
